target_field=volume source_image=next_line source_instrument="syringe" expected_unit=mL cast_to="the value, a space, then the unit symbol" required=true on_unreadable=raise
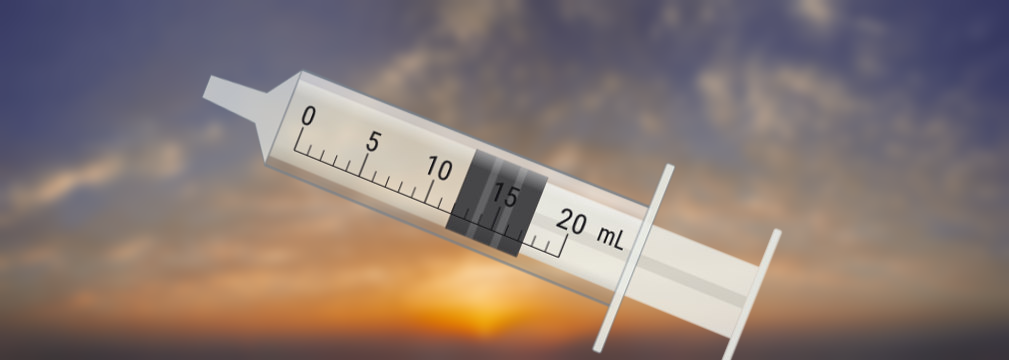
12 mL
